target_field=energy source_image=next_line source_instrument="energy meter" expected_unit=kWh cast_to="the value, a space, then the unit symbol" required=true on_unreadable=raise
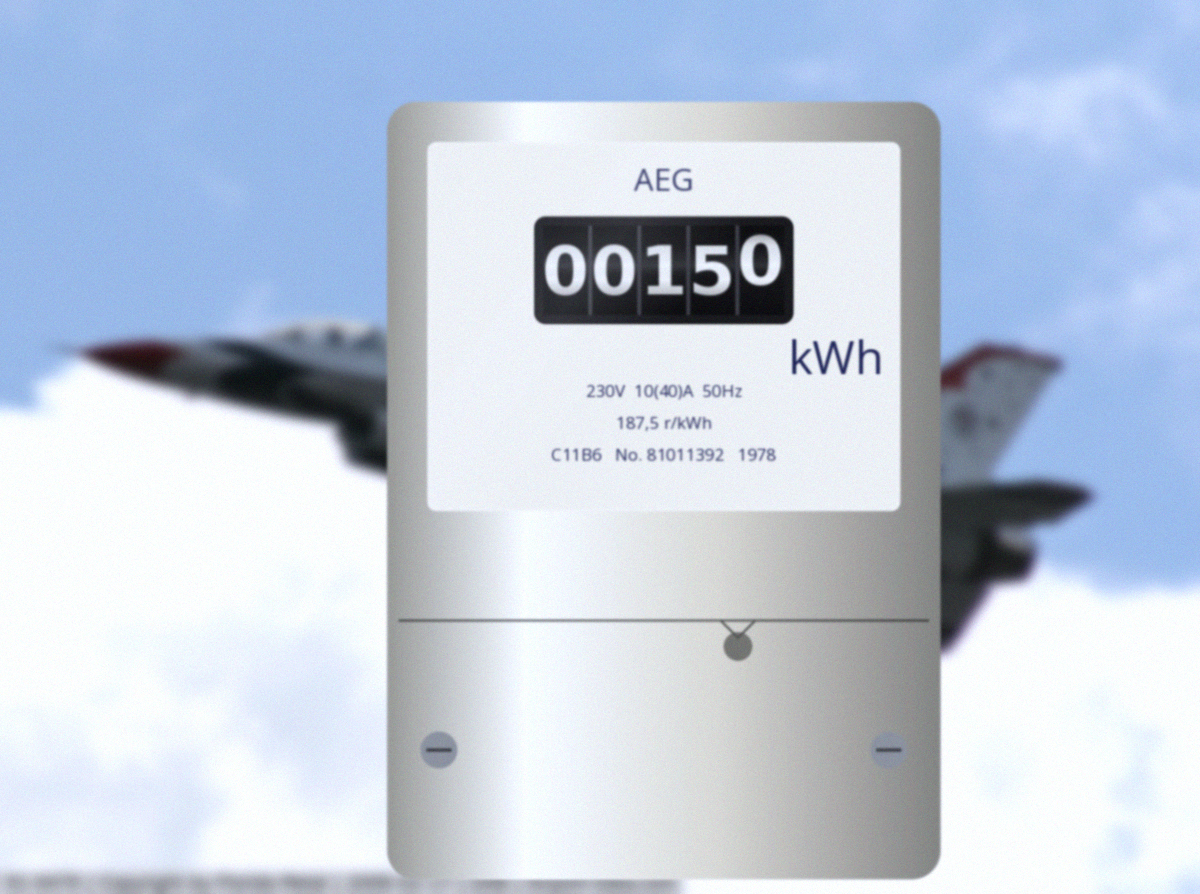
150 kWh
